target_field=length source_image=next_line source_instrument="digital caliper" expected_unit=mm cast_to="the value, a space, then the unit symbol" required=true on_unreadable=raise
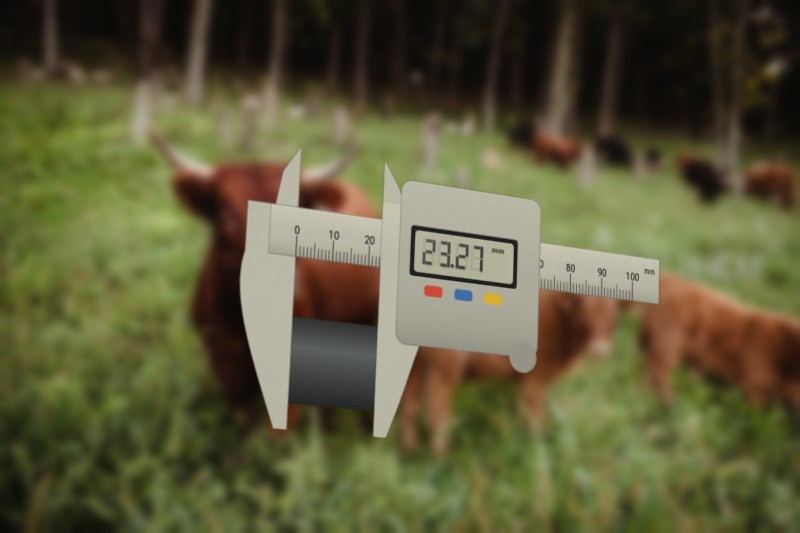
23.27 mm
